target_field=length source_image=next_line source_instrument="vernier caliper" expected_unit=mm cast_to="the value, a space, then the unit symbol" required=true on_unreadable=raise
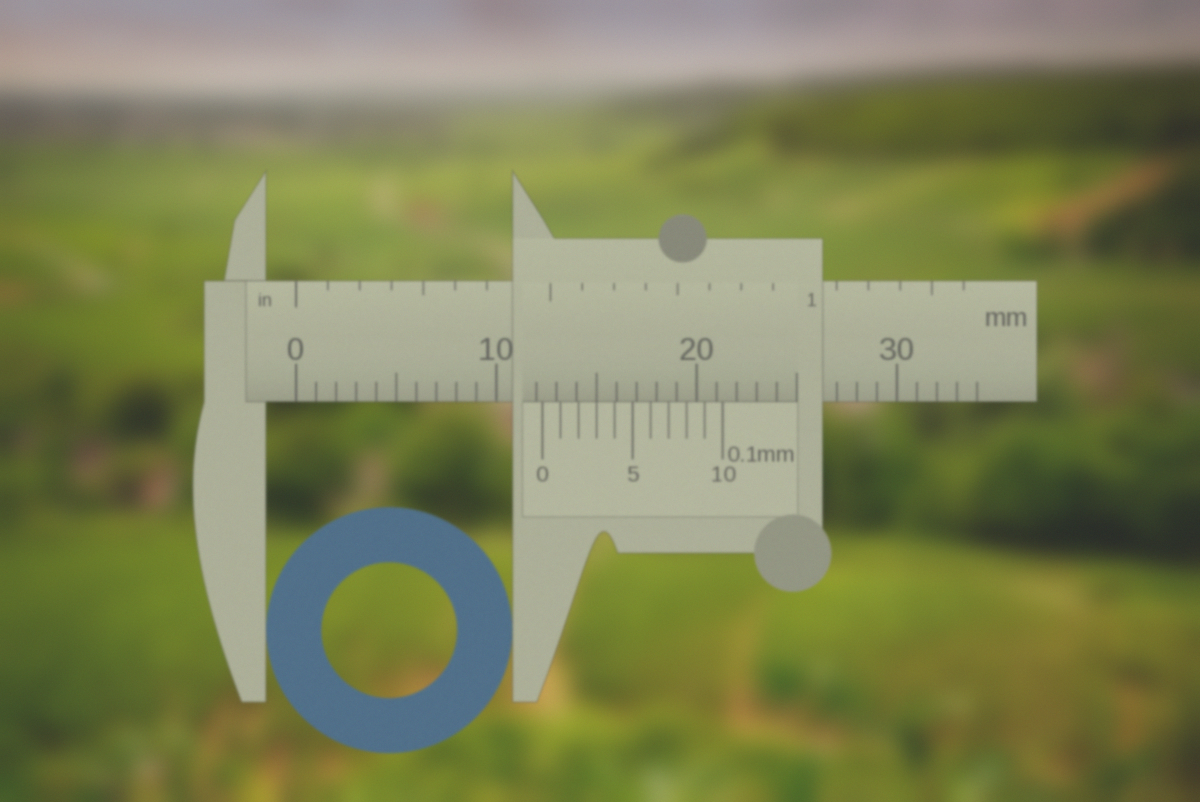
12.3 mm
